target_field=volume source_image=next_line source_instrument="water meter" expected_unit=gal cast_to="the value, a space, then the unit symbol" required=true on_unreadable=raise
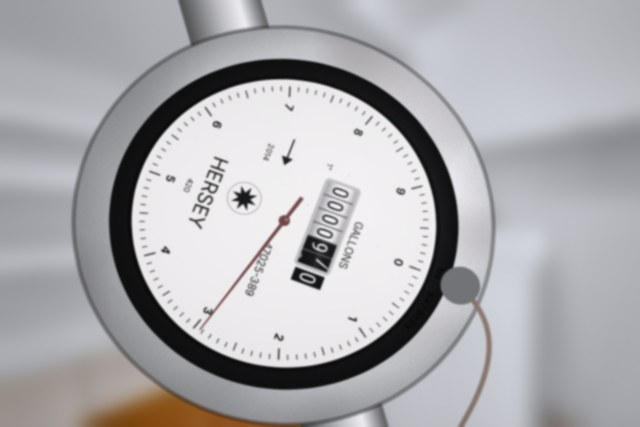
972.9 gal
